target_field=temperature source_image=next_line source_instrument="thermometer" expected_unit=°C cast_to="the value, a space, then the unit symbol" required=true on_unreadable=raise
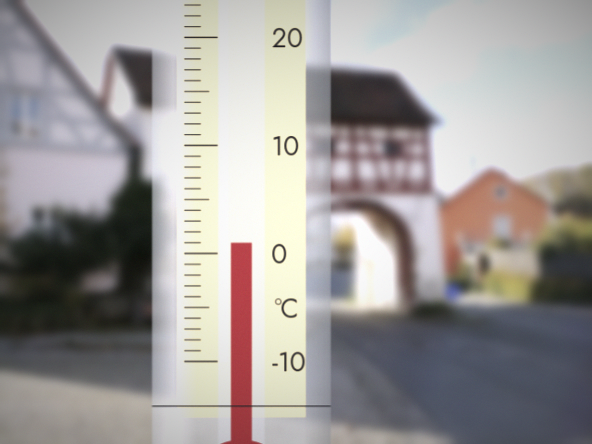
1 °C
